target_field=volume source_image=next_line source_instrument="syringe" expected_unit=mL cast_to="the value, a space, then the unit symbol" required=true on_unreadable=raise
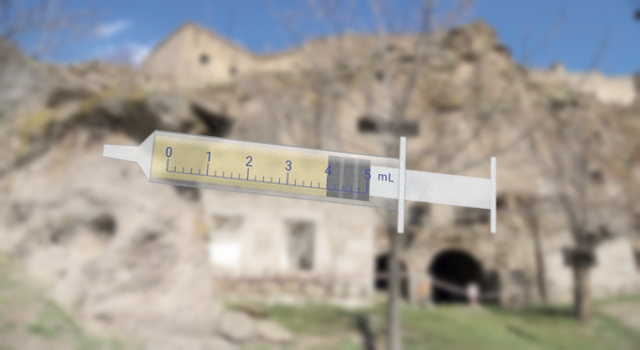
4 mL
